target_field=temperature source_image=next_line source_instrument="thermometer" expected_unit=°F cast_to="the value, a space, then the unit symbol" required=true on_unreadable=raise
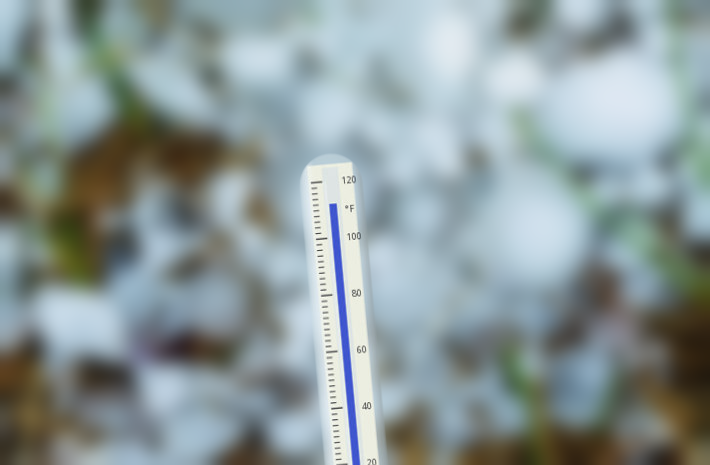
112 °F
